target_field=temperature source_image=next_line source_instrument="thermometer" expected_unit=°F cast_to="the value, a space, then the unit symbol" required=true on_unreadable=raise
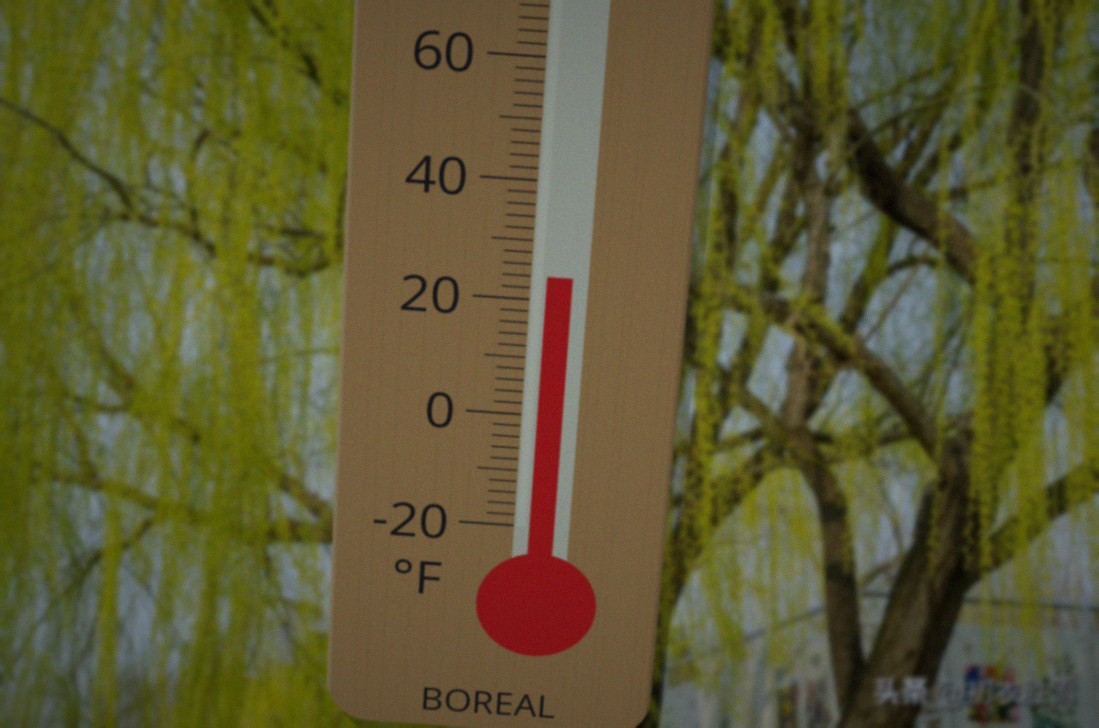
24 °F
